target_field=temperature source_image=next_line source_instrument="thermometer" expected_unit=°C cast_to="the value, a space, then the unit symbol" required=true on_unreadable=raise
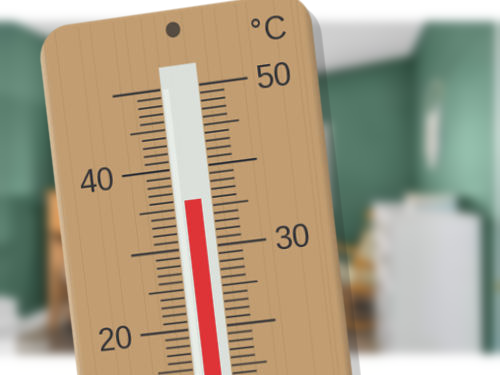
36 °C
